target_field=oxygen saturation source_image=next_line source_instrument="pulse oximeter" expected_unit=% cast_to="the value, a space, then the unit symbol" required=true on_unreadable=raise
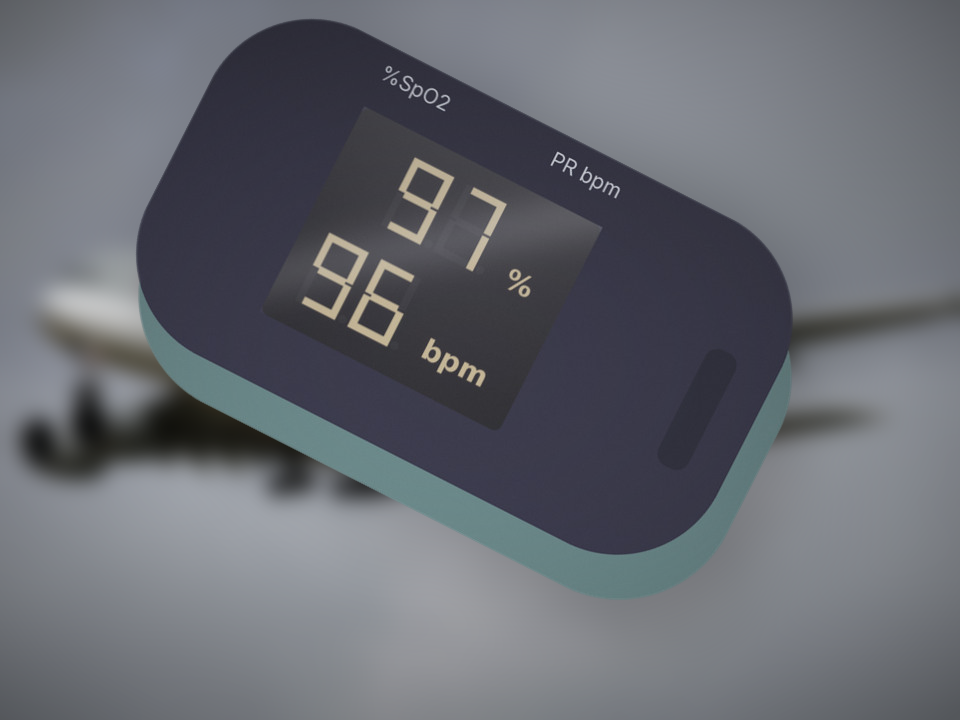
97 %
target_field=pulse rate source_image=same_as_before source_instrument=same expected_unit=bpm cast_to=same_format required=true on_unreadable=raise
96 bpm
